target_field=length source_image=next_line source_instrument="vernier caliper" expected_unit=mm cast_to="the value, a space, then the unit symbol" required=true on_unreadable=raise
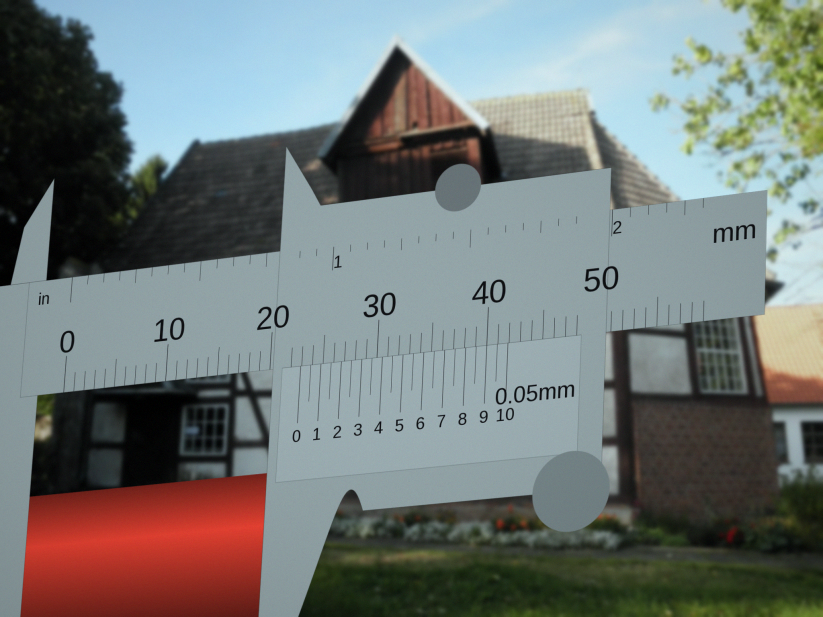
22.9 mm
